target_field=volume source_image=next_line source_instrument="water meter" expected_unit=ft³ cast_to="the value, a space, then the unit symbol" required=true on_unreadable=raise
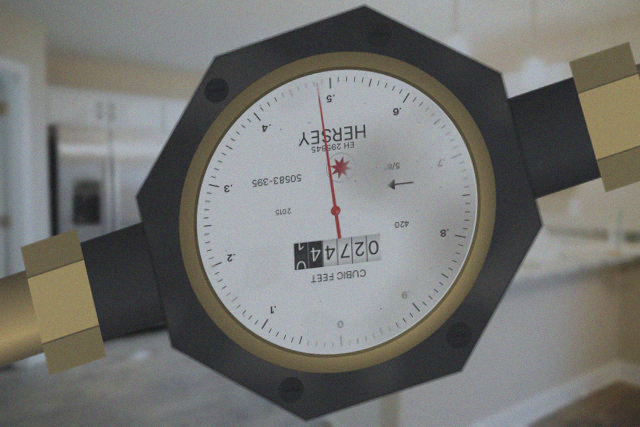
27440.48 ft³
